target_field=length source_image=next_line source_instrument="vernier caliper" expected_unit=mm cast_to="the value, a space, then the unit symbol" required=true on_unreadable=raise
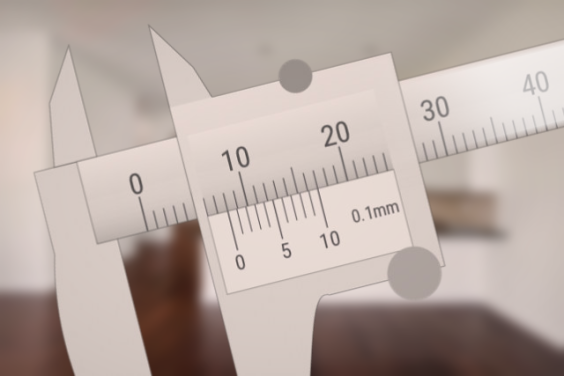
8.0 mm
